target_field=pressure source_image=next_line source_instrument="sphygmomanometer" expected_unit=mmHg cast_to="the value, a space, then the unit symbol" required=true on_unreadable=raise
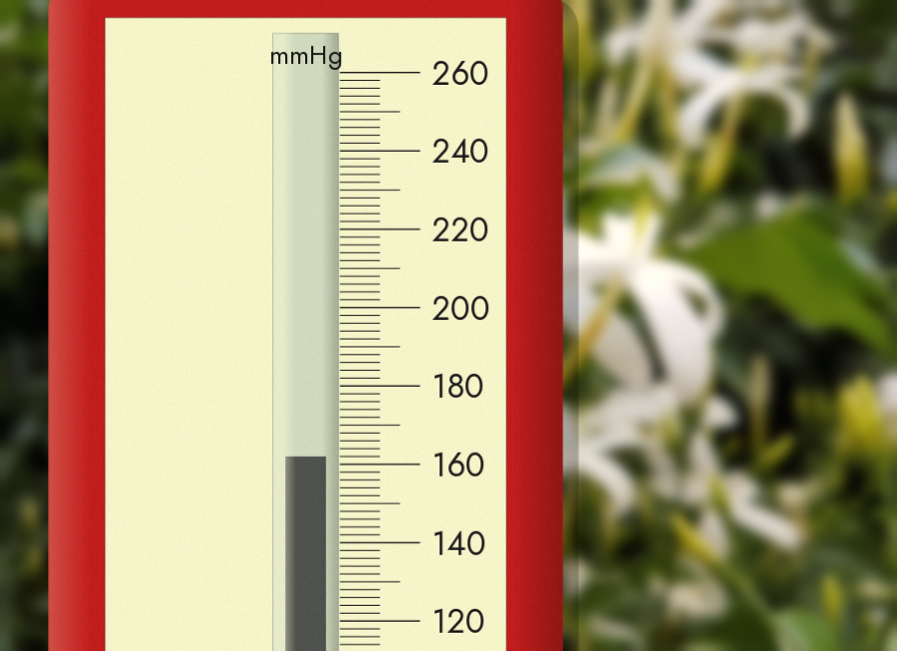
162 mmHg
